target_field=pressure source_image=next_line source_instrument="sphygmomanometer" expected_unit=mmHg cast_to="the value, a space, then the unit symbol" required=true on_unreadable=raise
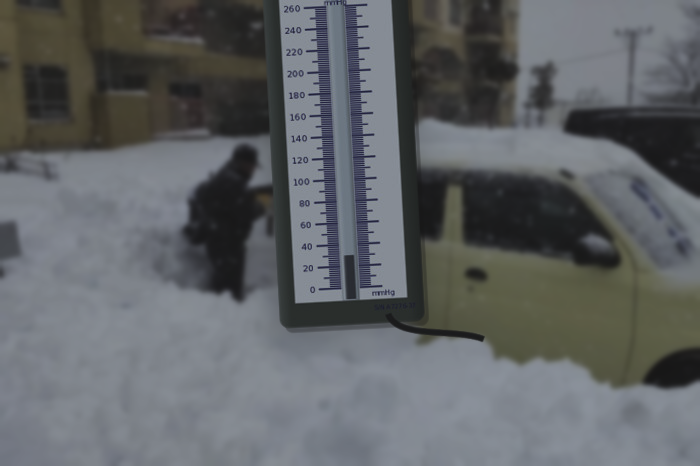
30 mmHg
